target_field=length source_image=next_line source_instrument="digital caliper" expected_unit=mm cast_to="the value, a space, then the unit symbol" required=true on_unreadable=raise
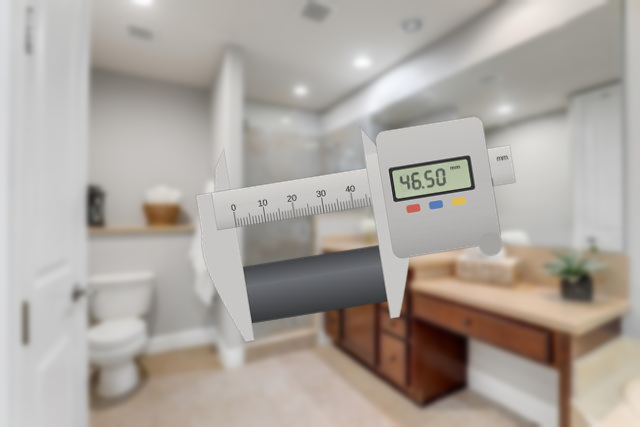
46.50 mm
